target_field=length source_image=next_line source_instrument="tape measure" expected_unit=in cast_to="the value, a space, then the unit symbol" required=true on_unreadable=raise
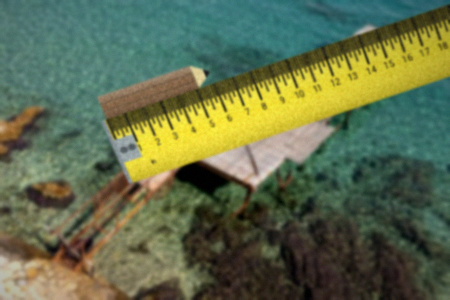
6 in
